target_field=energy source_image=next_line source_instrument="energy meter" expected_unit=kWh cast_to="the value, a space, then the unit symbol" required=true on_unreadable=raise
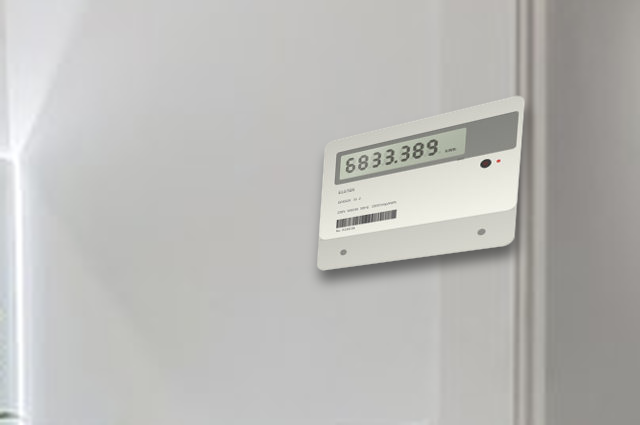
6833.389 kWh
